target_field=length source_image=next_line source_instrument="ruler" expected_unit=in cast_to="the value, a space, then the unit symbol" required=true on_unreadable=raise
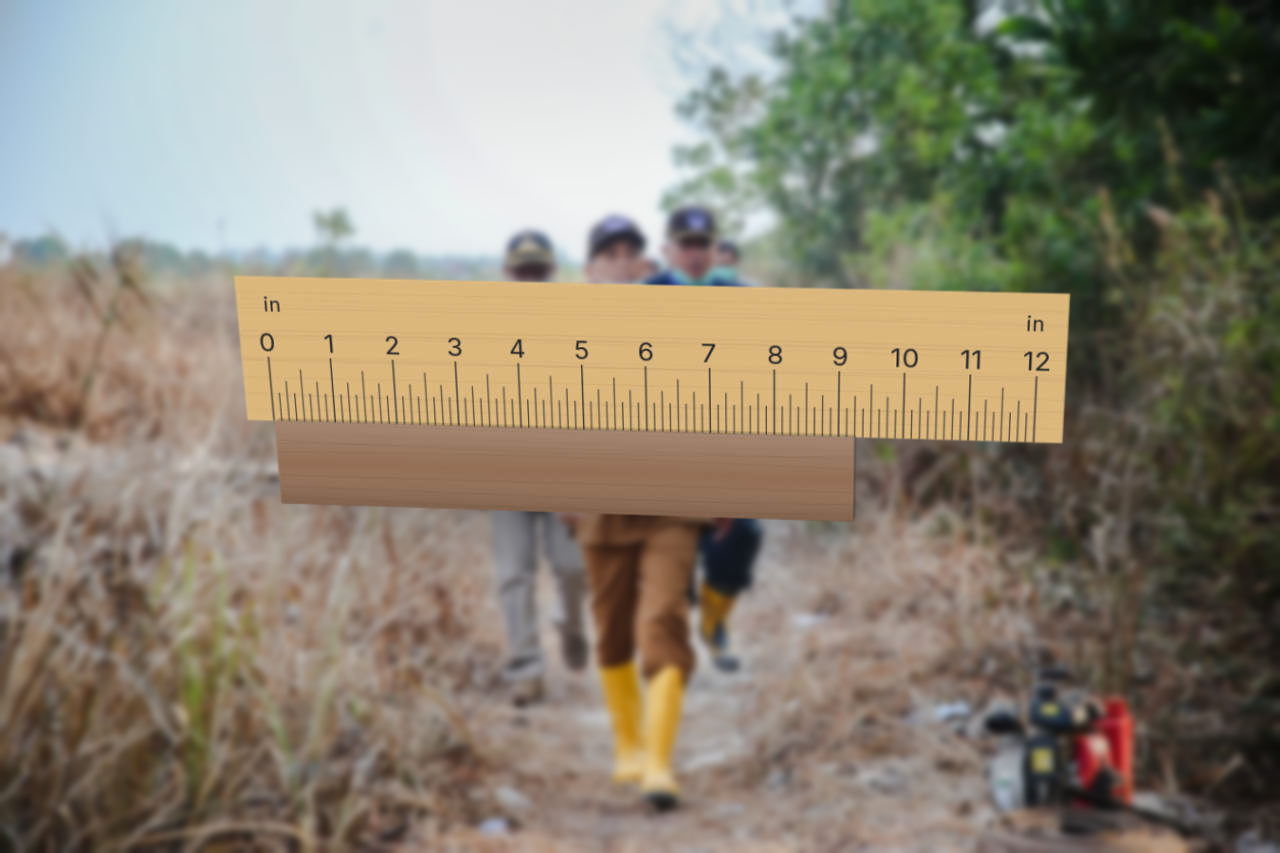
9.25 in
